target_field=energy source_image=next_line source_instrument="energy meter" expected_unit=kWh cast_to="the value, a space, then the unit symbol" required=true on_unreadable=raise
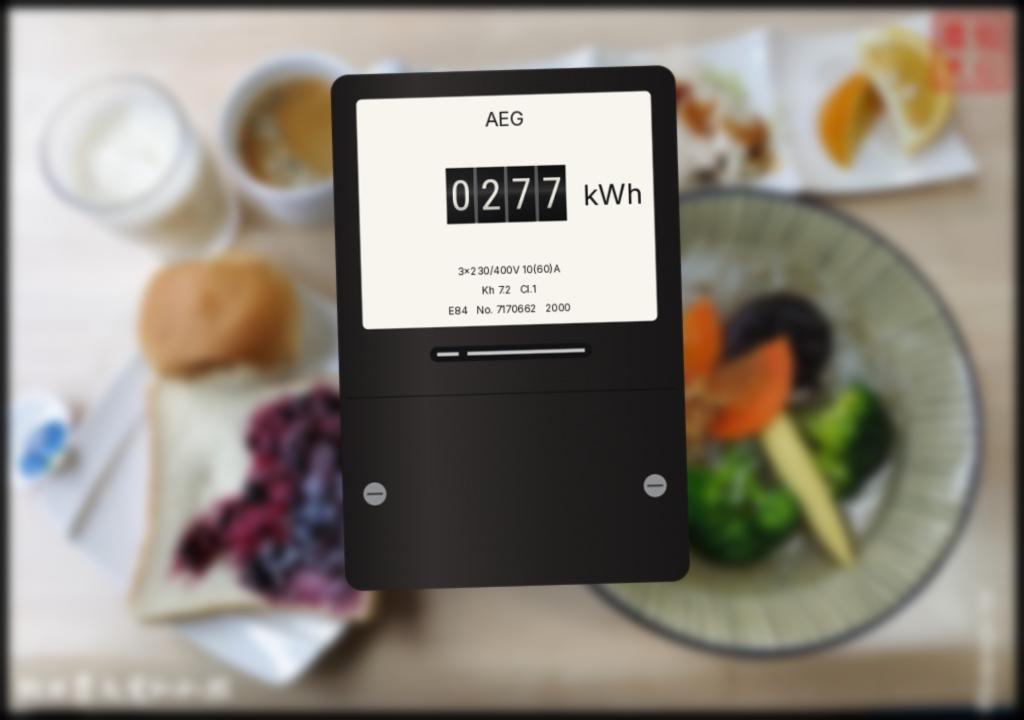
277 kWh
